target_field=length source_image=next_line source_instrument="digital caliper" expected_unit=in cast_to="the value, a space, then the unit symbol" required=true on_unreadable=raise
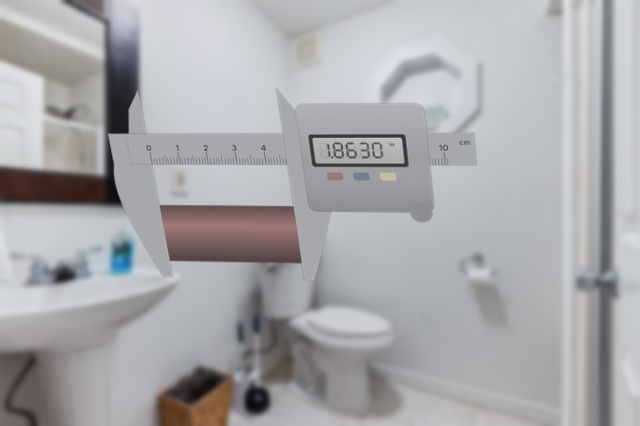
1.8630 in
